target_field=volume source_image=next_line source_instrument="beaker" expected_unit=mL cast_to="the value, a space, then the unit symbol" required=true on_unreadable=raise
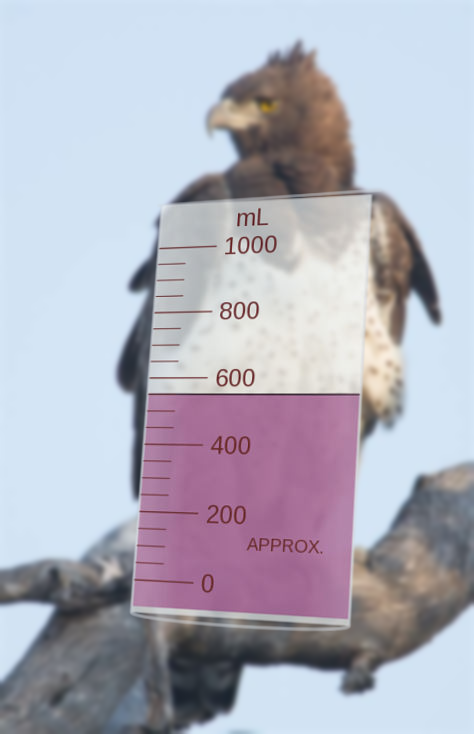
550 mL
